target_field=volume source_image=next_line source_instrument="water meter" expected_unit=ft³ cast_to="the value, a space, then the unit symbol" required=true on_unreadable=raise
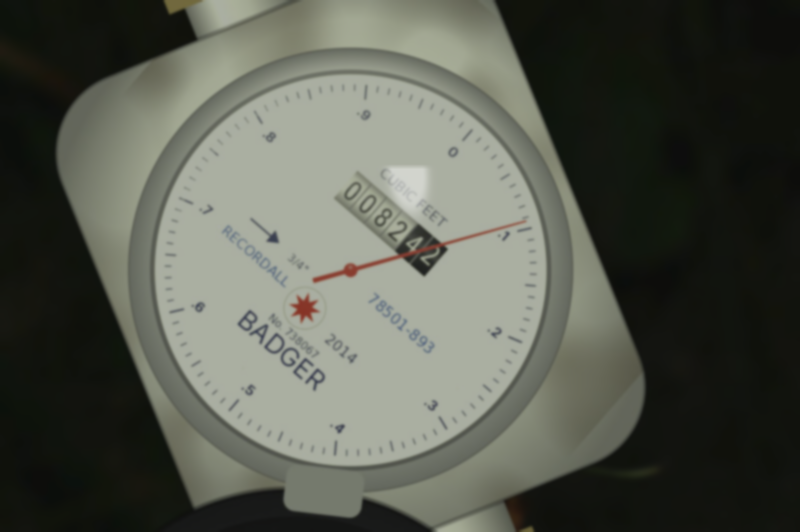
8242.09 ft³
